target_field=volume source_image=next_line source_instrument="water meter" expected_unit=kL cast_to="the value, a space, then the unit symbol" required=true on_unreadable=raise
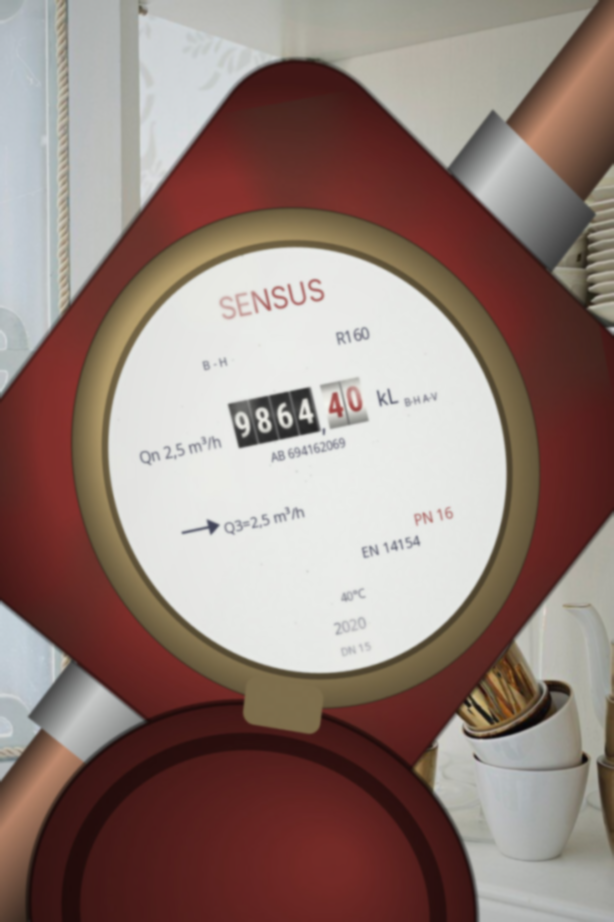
9864.40 kL
